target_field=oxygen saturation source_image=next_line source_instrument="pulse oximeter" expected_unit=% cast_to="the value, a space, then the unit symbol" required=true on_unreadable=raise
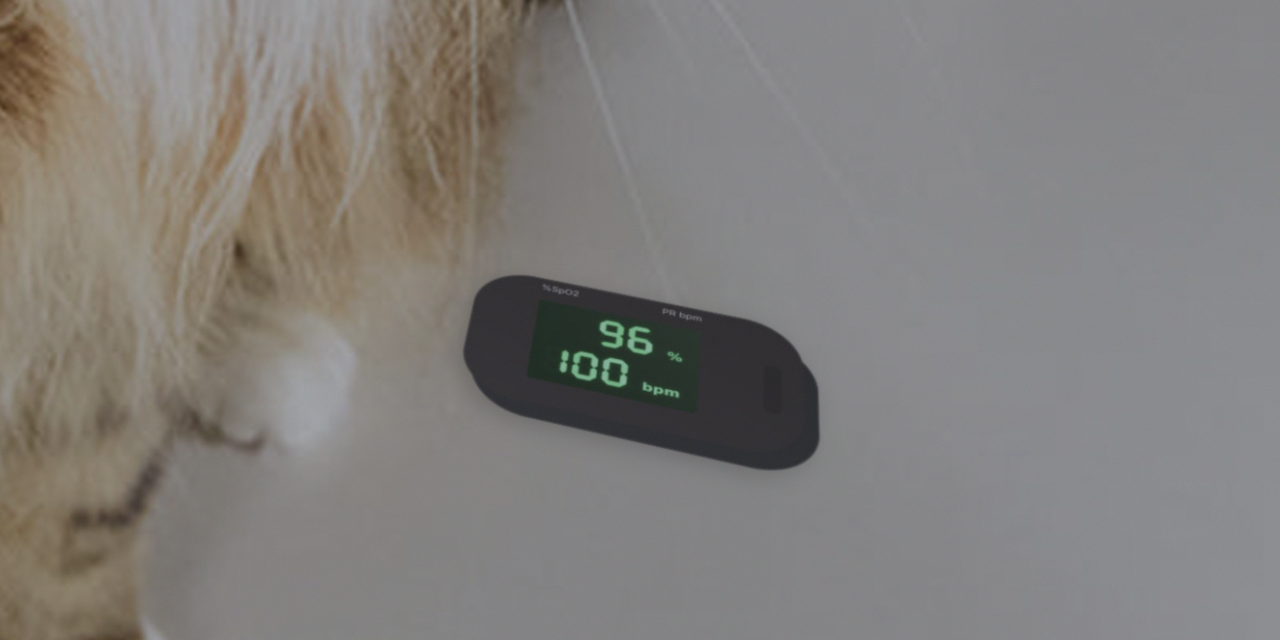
96 %
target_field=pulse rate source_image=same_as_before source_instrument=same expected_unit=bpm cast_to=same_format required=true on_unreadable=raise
100 bpm
